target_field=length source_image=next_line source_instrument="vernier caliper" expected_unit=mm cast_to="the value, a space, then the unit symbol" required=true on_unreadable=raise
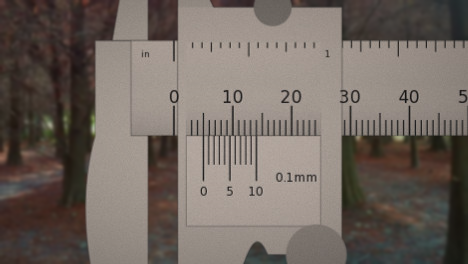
5.0 mm
